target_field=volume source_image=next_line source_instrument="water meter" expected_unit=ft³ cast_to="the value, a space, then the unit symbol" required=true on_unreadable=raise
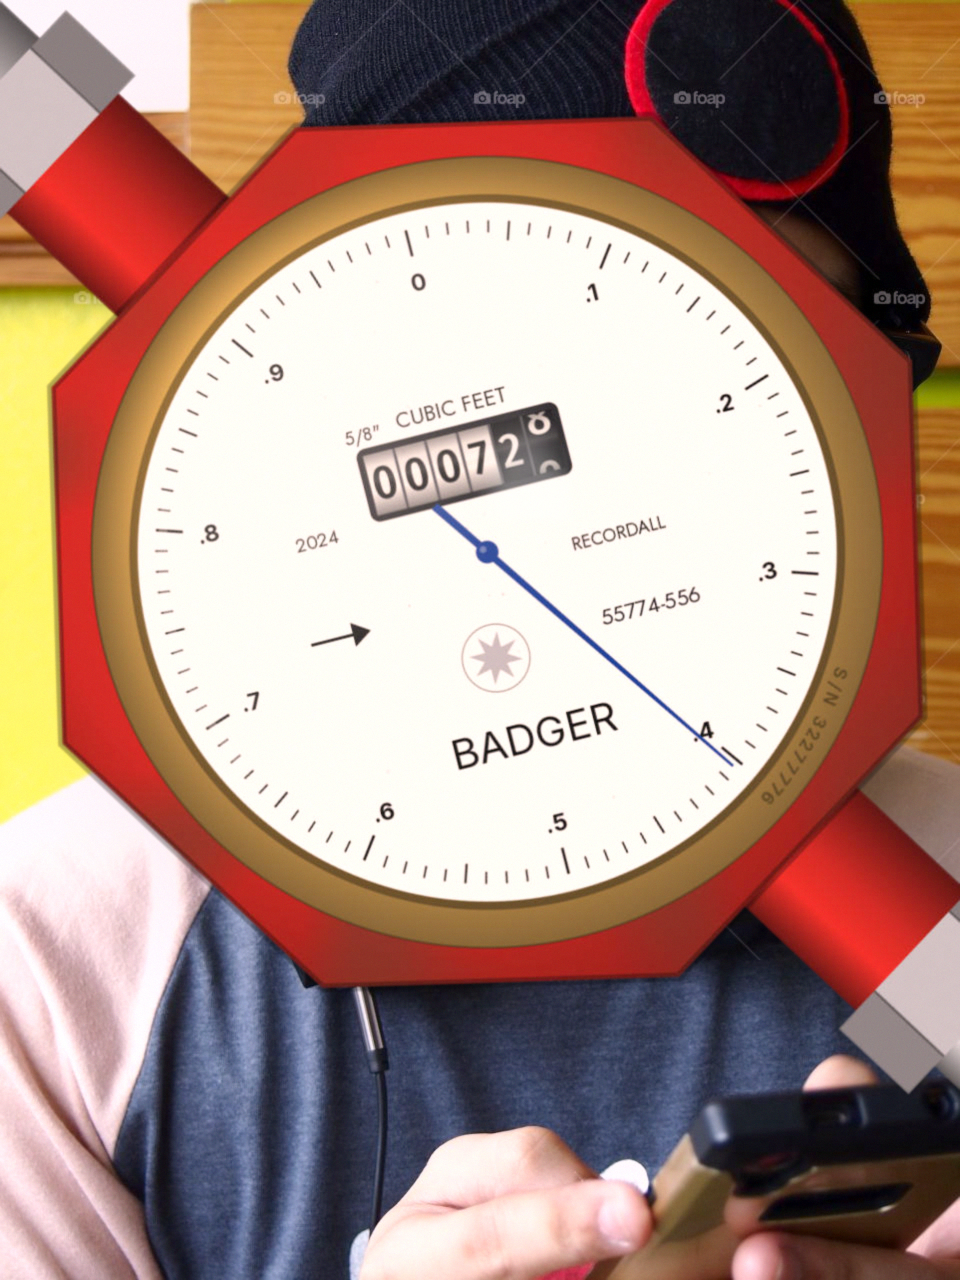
728.40 ft³
